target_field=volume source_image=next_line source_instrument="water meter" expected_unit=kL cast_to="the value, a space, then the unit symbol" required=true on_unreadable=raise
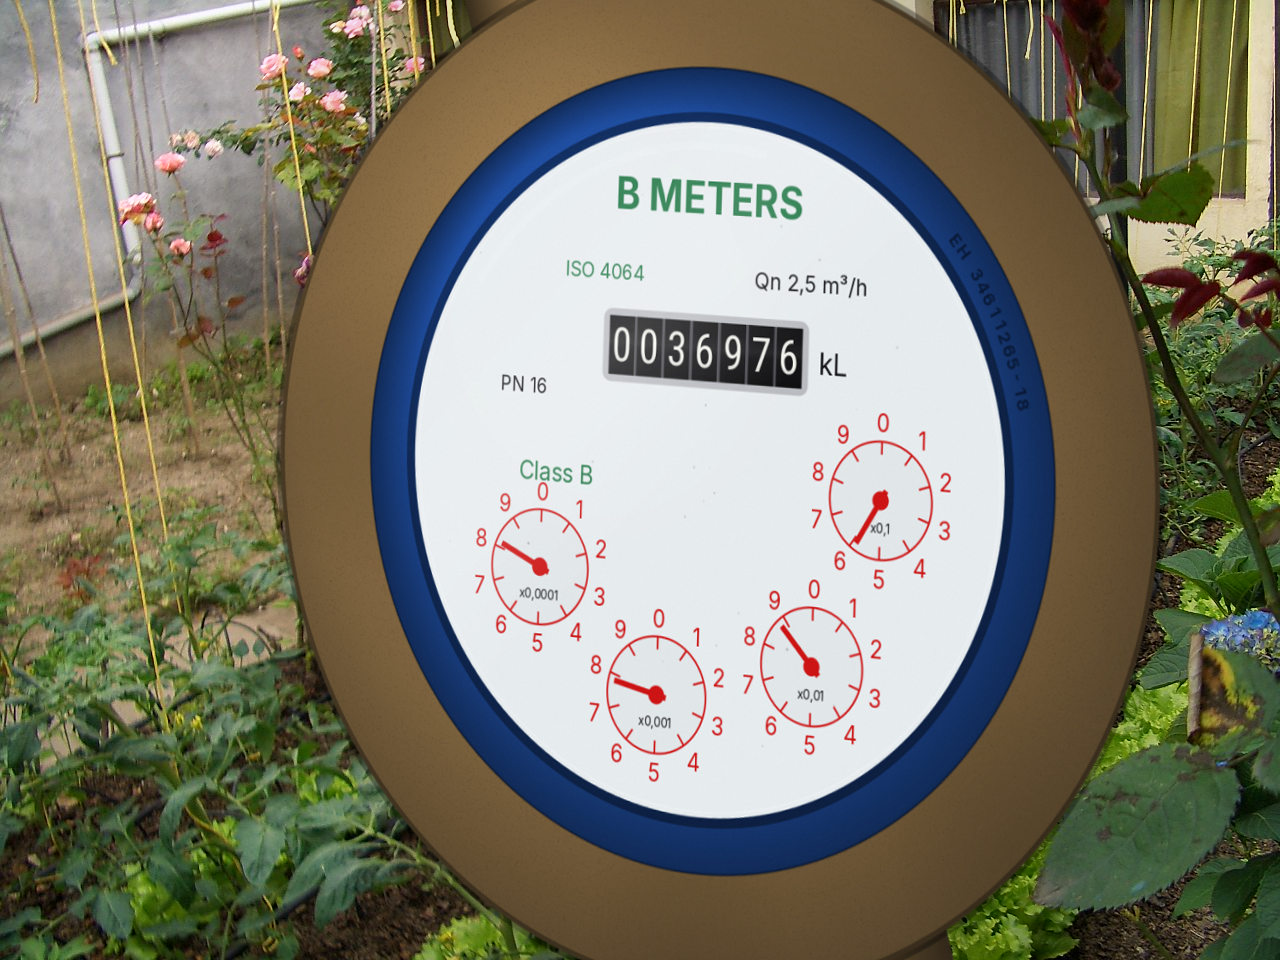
36976.5878 kL
